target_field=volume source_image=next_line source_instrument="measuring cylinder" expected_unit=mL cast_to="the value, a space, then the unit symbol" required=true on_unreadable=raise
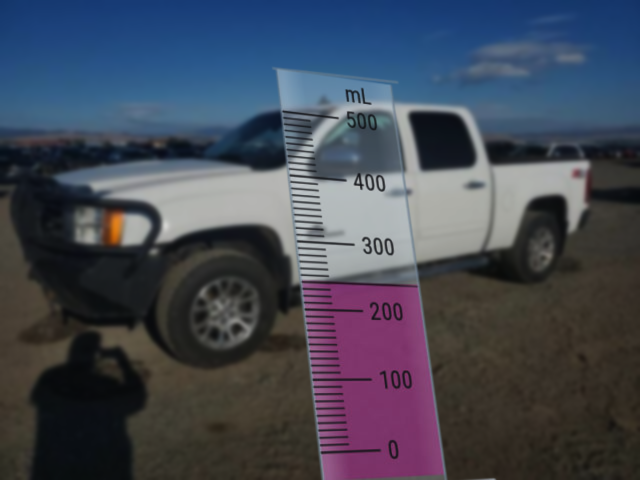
240 mL
